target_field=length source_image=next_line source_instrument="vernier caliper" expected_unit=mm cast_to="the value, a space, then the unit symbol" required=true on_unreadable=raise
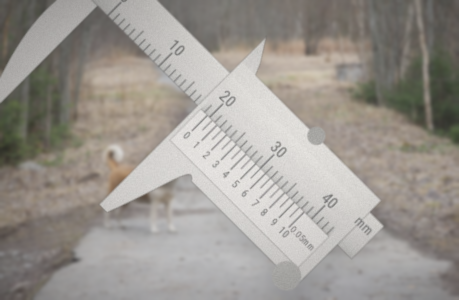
19.6 mm
